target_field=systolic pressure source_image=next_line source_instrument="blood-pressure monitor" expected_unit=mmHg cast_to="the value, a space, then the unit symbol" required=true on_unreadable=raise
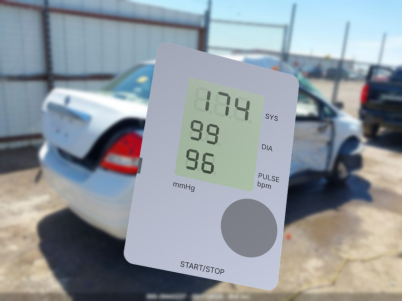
174 mmHg
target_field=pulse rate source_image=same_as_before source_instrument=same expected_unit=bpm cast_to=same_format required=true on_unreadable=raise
96 bpm
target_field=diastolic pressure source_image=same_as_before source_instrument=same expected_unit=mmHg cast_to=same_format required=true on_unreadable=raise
99 mmHg
